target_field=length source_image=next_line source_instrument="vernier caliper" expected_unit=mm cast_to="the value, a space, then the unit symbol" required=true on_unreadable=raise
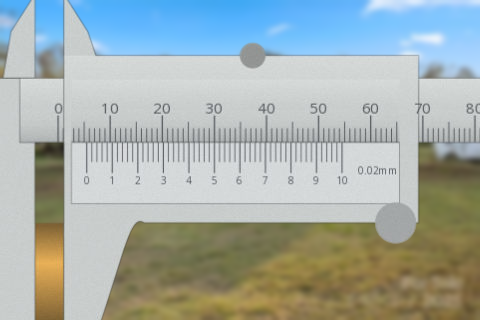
5.5 mm
